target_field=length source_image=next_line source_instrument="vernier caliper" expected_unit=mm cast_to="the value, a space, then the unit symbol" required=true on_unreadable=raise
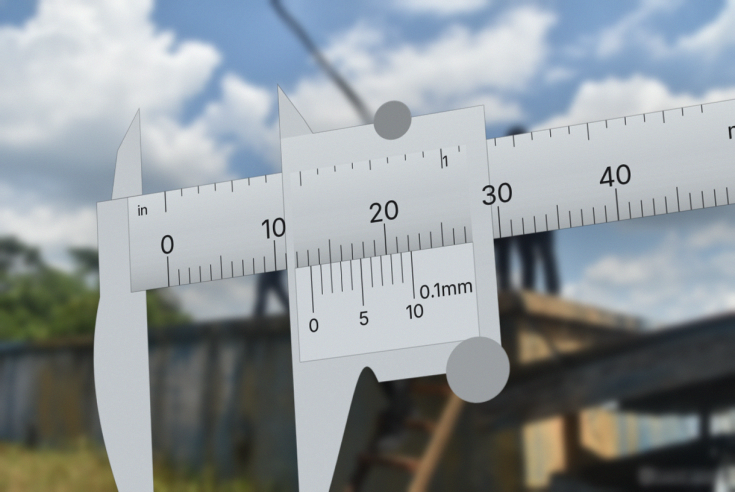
13.2 mm
